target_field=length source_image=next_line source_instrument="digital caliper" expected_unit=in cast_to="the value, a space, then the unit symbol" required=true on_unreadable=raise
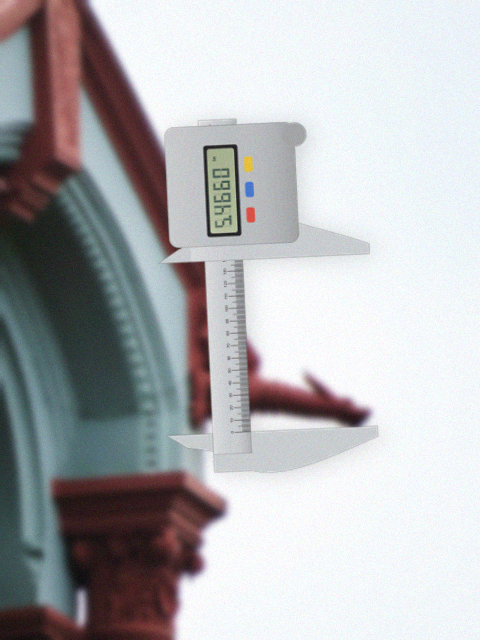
5.4660 in
